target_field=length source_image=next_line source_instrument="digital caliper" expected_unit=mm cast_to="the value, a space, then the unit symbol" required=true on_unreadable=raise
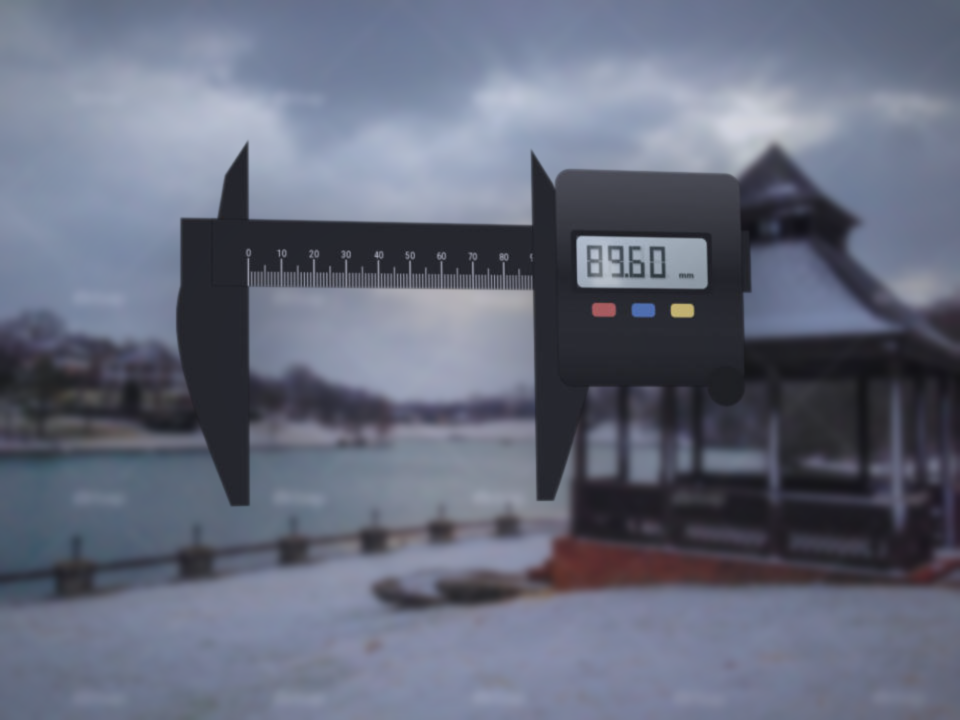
89.60 mm
